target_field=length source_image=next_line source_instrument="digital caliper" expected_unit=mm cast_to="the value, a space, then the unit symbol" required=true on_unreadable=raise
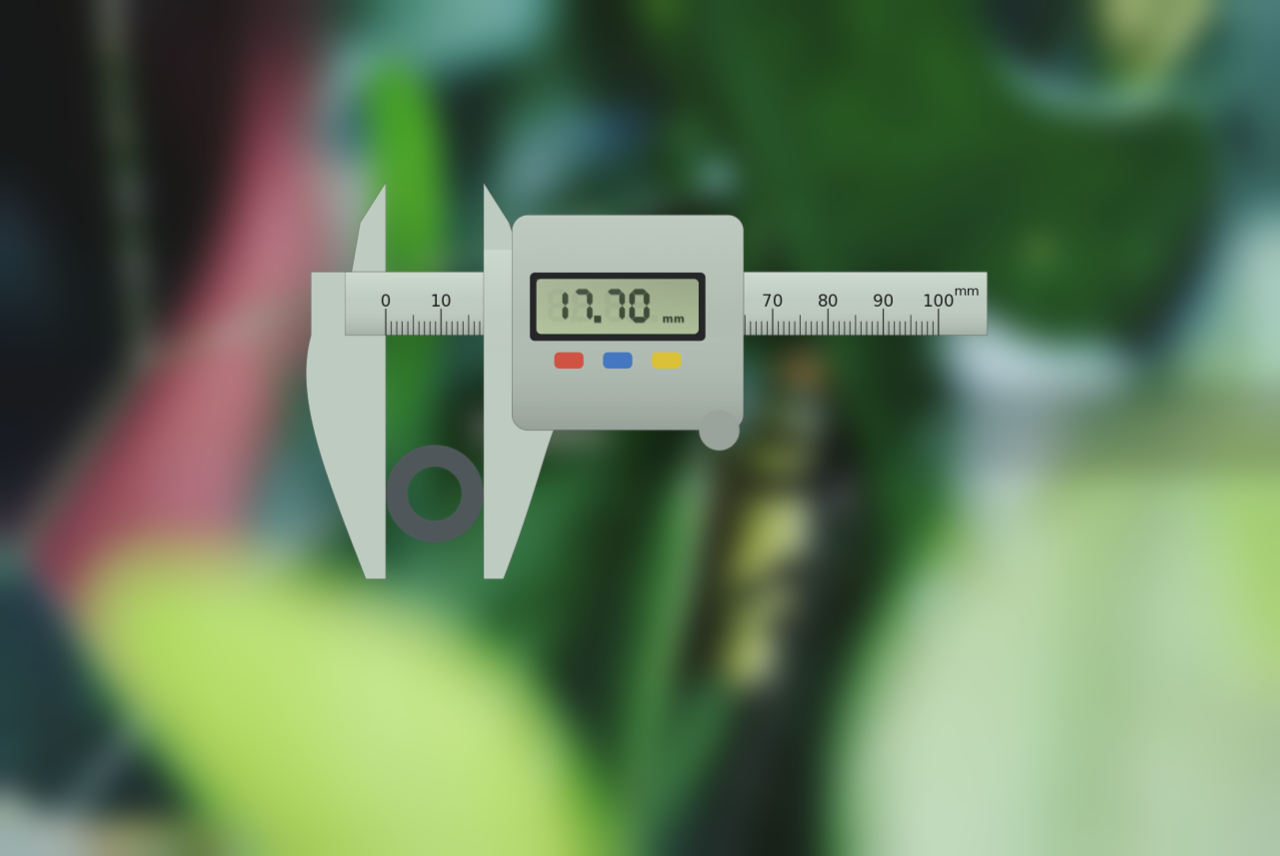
17.70 mm
